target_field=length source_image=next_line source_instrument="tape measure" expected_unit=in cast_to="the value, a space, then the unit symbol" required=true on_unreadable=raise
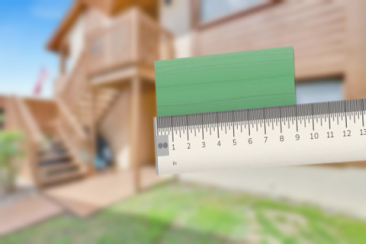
9 in
